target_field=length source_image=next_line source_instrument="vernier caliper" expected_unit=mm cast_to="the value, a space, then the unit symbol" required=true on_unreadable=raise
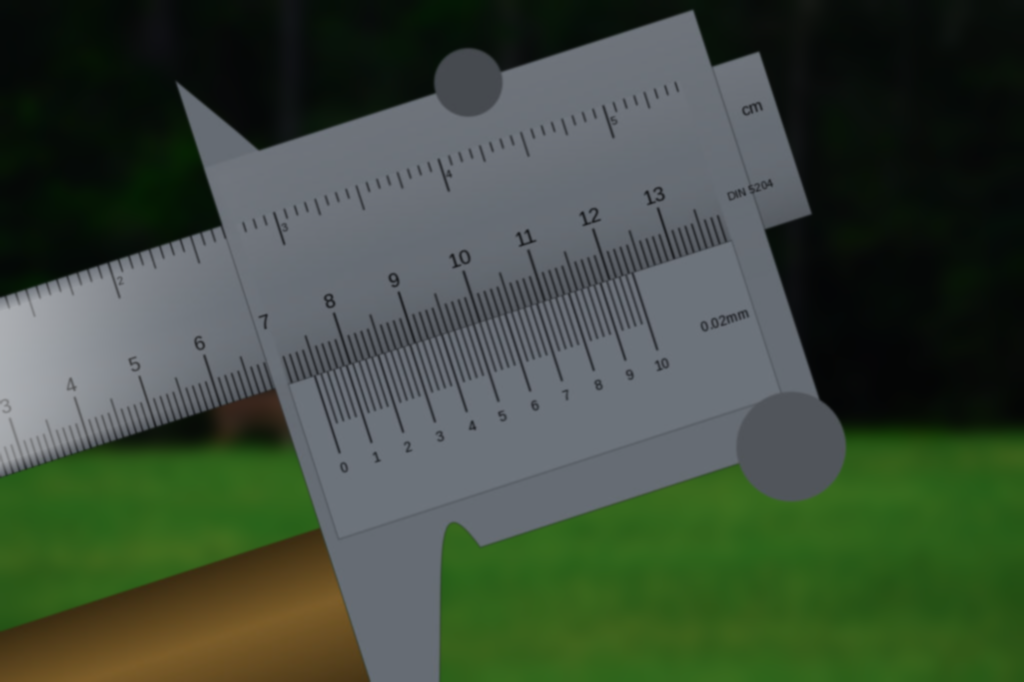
74.5 mm
